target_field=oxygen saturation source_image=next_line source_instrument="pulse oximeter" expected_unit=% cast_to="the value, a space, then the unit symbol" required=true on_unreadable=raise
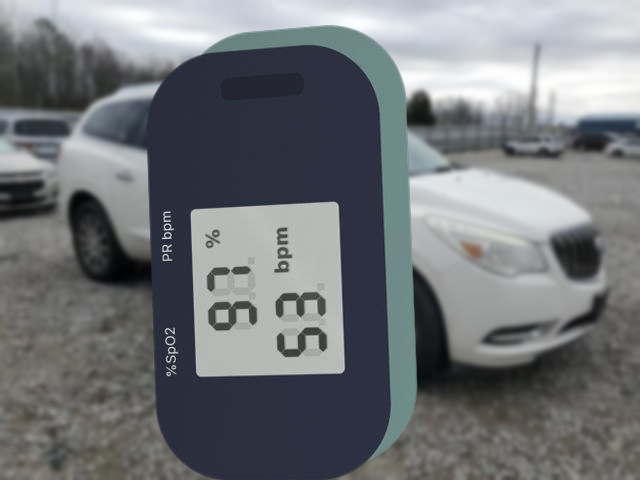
97 %
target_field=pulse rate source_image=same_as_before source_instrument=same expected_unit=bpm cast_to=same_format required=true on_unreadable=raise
53 bpm
